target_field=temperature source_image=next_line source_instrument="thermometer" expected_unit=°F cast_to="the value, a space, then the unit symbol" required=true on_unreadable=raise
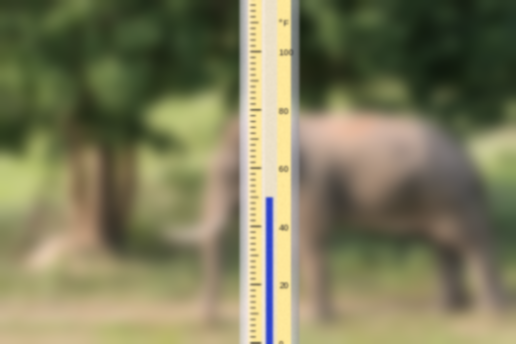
50 °F
